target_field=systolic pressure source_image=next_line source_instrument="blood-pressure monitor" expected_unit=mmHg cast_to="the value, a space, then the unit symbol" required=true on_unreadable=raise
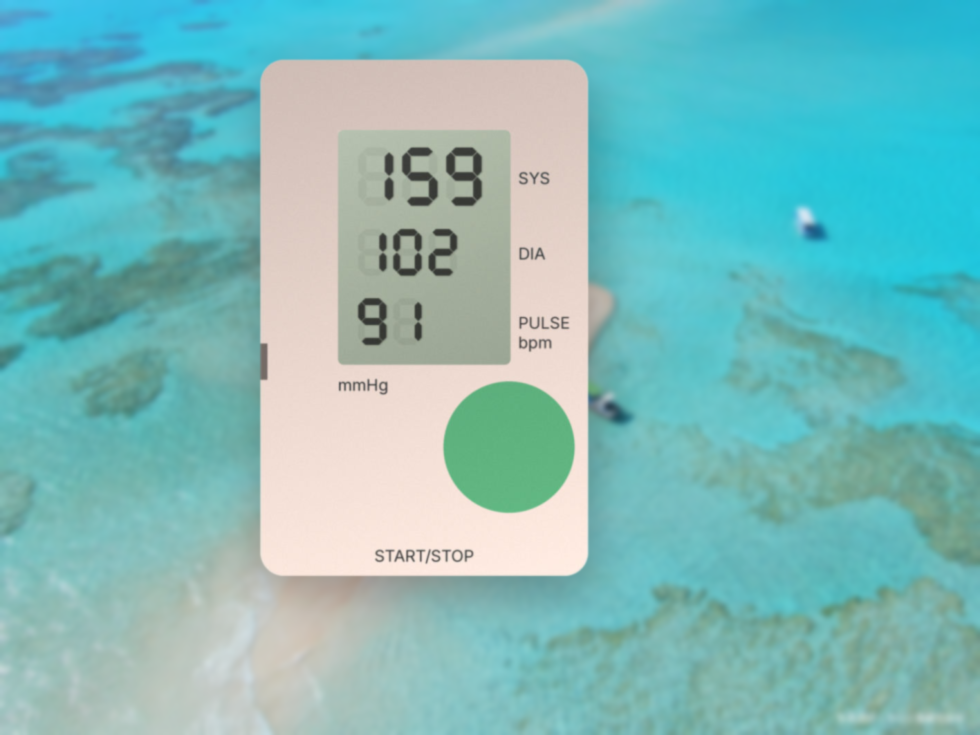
159 mmHg
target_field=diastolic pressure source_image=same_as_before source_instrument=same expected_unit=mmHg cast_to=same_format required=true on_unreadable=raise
102 mmHg
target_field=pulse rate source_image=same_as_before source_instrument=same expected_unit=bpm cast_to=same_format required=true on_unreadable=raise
91 bpm
